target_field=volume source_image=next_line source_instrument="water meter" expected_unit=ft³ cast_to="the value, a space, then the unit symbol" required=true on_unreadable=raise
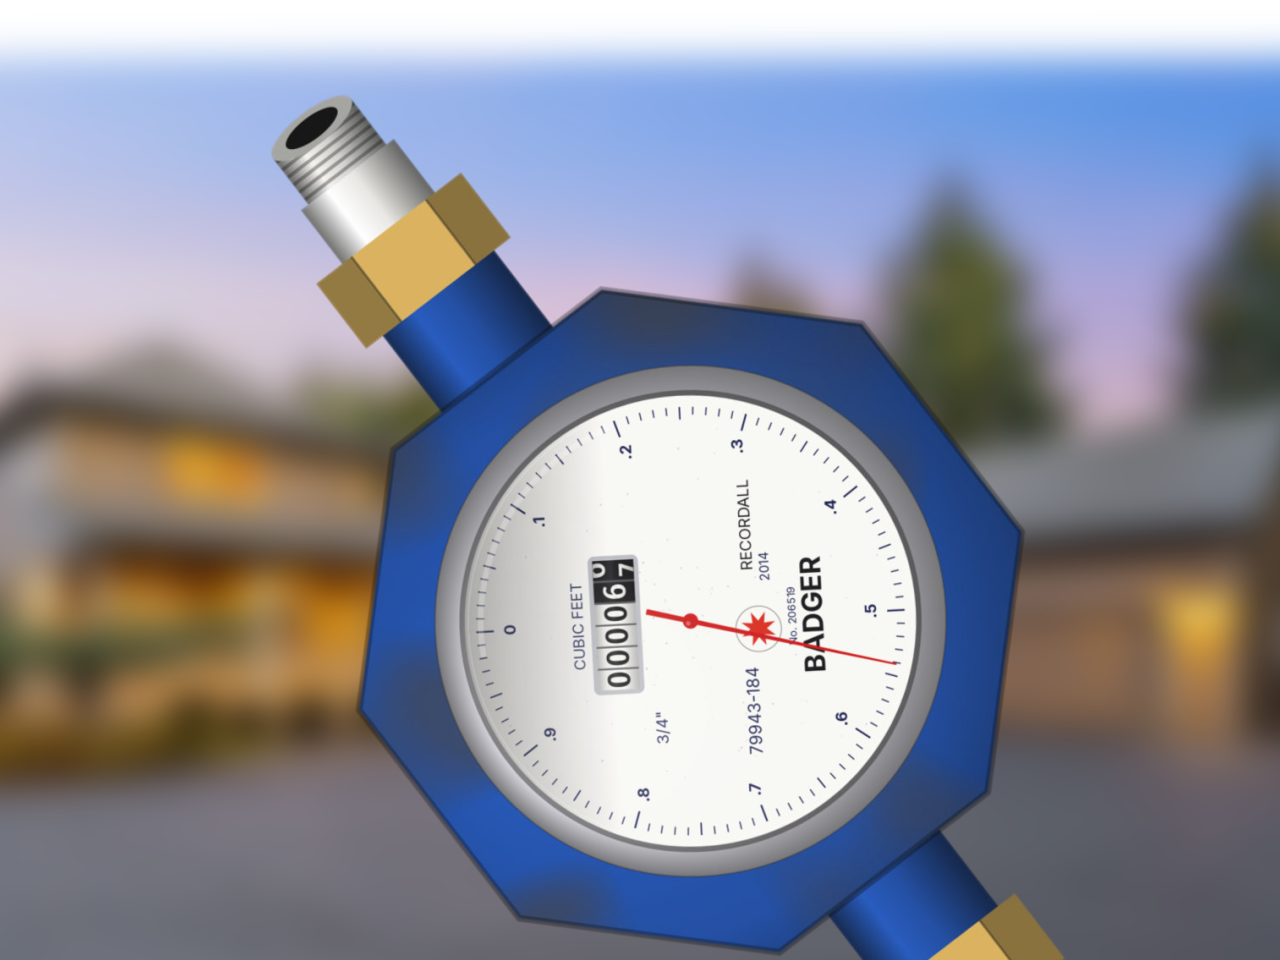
66.54 ft³
